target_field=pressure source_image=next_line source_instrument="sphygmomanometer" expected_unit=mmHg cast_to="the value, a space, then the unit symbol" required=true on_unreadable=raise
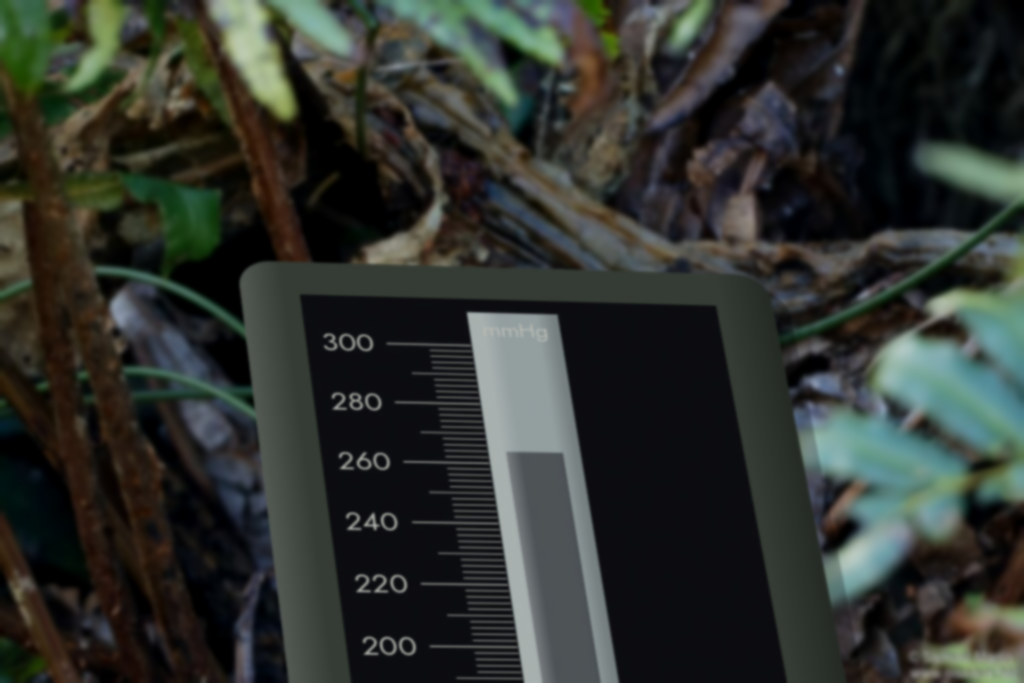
264 mmHg
